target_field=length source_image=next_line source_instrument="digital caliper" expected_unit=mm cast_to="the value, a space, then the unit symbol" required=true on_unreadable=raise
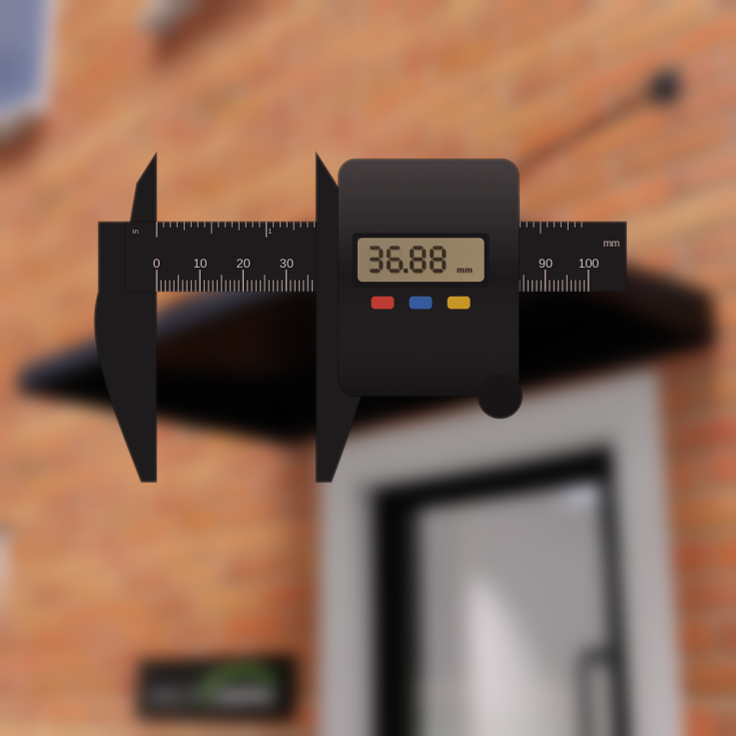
36.88 mm
